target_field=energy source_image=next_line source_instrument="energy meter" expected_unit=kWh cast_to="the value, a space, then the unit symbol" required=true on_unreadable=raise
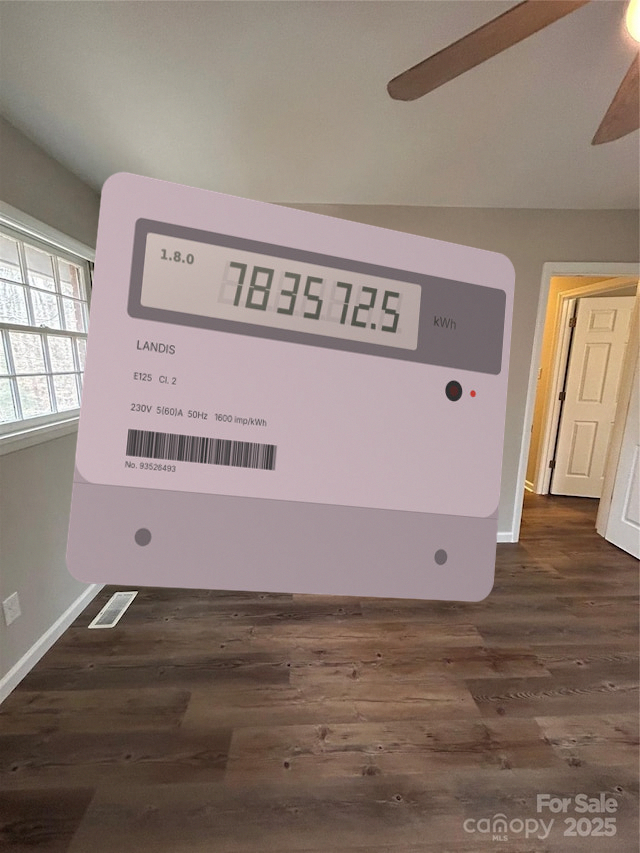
783572.5 kWh
